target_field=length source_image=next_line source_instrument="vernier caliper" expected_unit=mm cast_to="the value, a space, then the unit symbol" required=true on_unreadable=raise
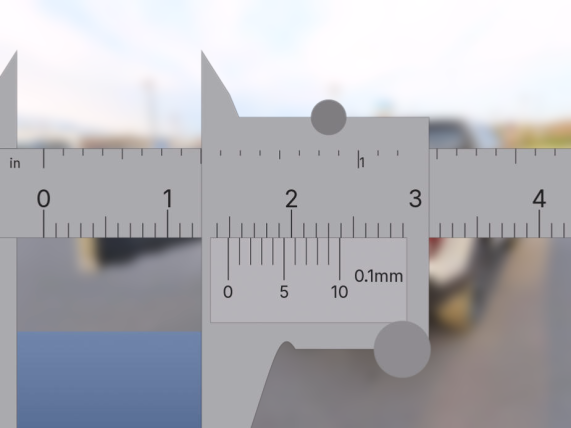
14.9 mm
